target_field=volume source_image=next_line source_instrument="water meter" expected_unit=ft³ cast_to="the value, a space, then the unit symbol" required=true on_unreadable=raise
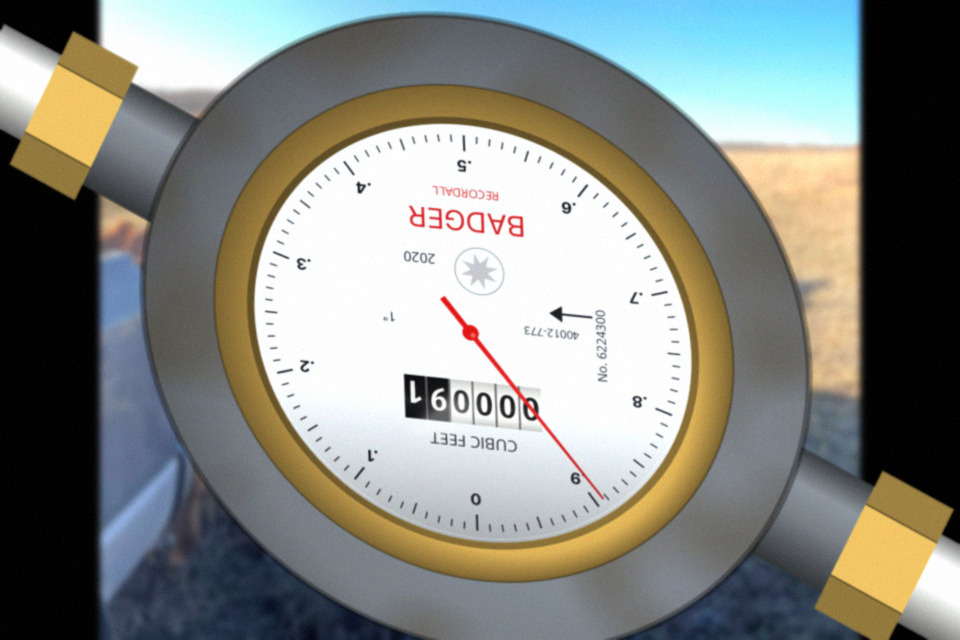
90.89 ft³
